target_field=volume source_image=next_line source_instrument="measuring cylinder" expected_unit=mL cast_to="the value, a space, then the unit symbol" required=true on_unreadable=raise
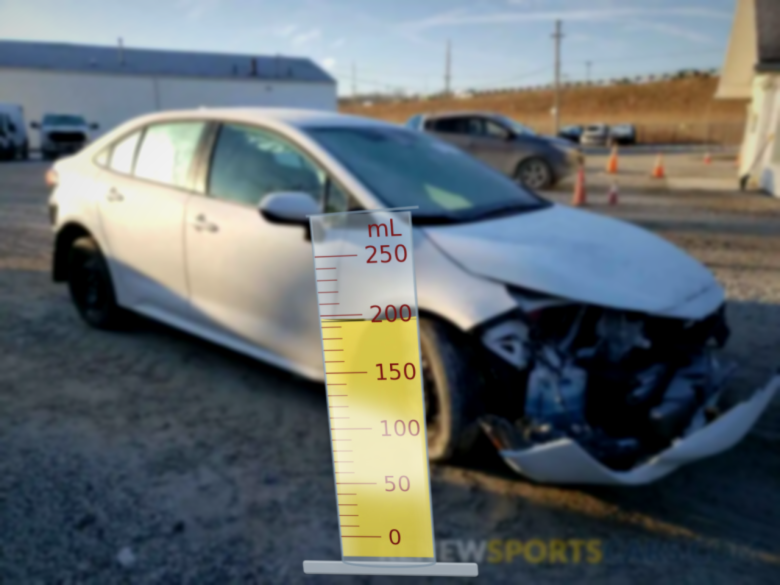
195 mL
